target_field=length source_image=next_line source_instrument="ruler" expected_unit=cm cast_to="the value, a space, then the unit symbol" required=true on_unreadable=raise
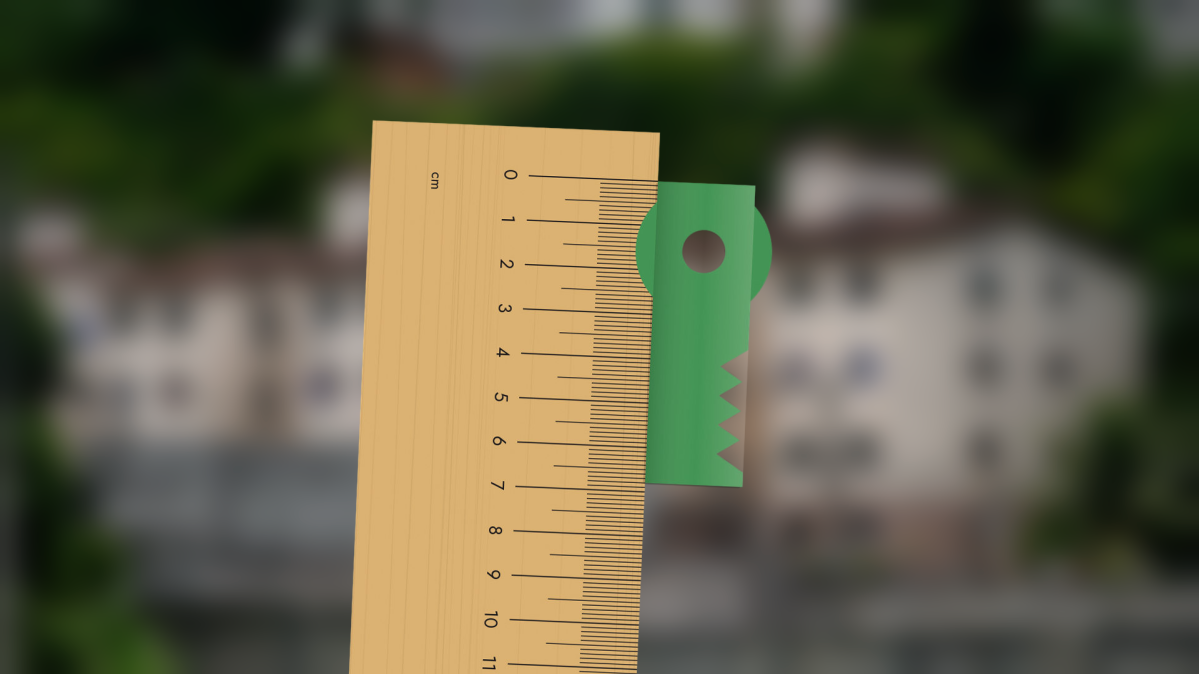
6.8 cm
